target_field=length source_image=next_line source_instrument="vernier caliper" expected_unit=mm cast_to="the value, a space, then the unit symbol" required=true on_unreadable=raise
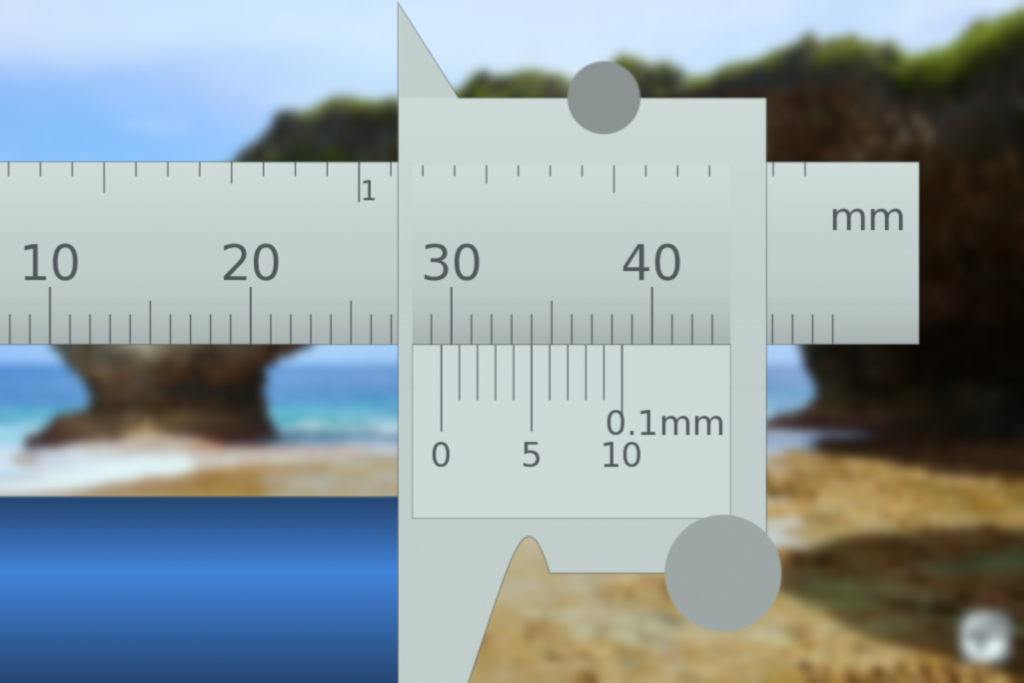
29.5 mm
